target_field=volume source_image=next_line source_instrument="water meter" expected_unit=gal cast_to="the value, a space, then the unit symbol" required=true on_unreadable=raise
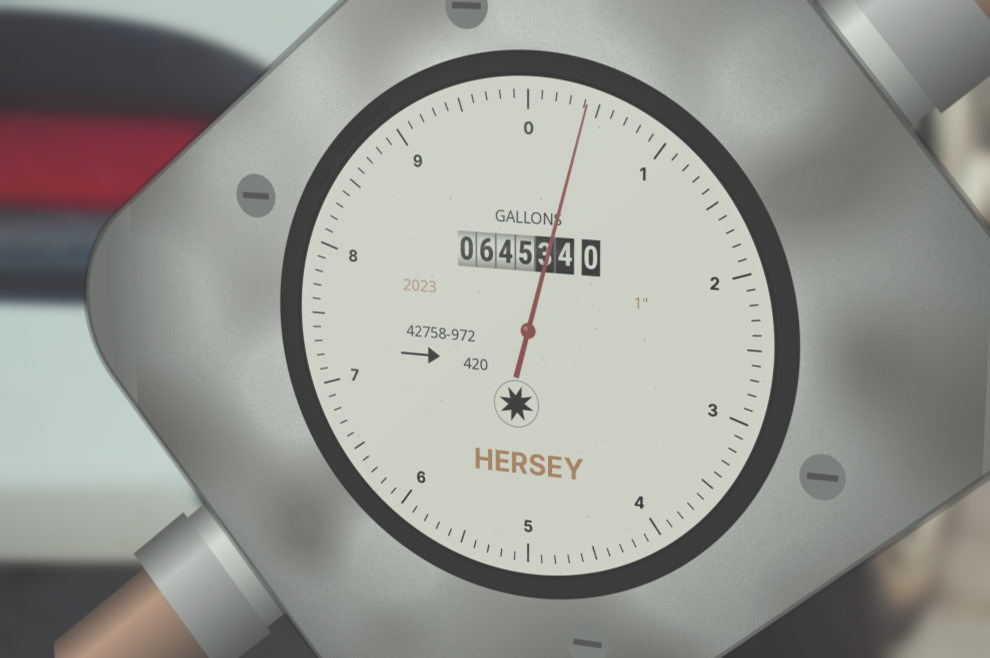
645340.4 gal
